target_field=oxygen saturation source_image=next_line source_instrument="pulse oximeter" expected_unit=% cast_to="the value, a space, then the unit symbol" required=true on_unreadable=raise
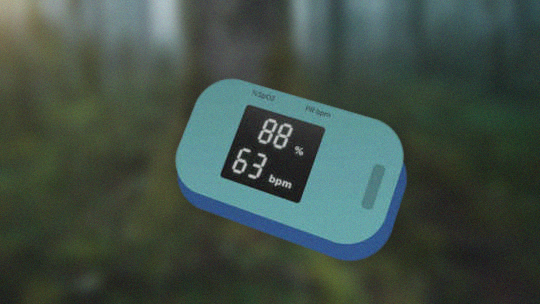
88 %
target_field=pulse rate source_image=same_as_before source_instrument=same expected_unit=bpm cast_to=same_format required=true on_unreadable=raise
63 bpm
